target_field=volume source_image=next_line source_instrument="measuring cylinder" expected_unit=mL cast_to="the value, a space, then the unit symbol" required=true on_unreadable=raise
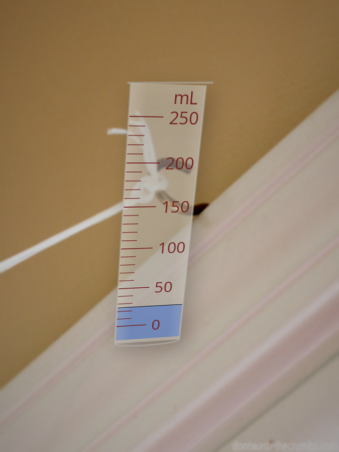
25 mL
